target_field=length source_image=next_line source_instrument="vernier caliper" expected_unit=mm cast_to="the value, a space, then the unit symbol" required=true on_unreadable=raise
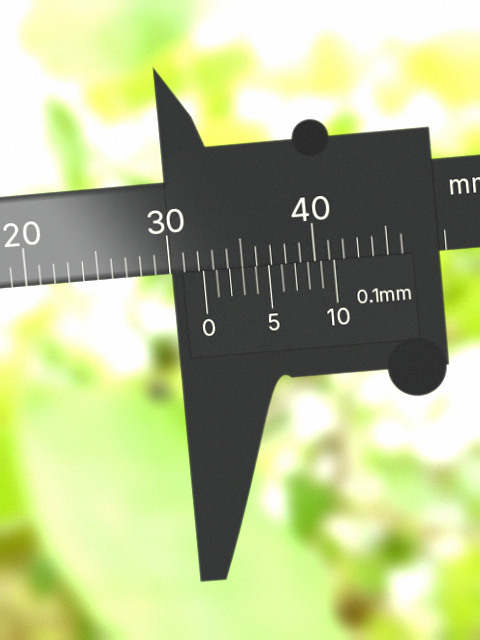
32.3 mm
